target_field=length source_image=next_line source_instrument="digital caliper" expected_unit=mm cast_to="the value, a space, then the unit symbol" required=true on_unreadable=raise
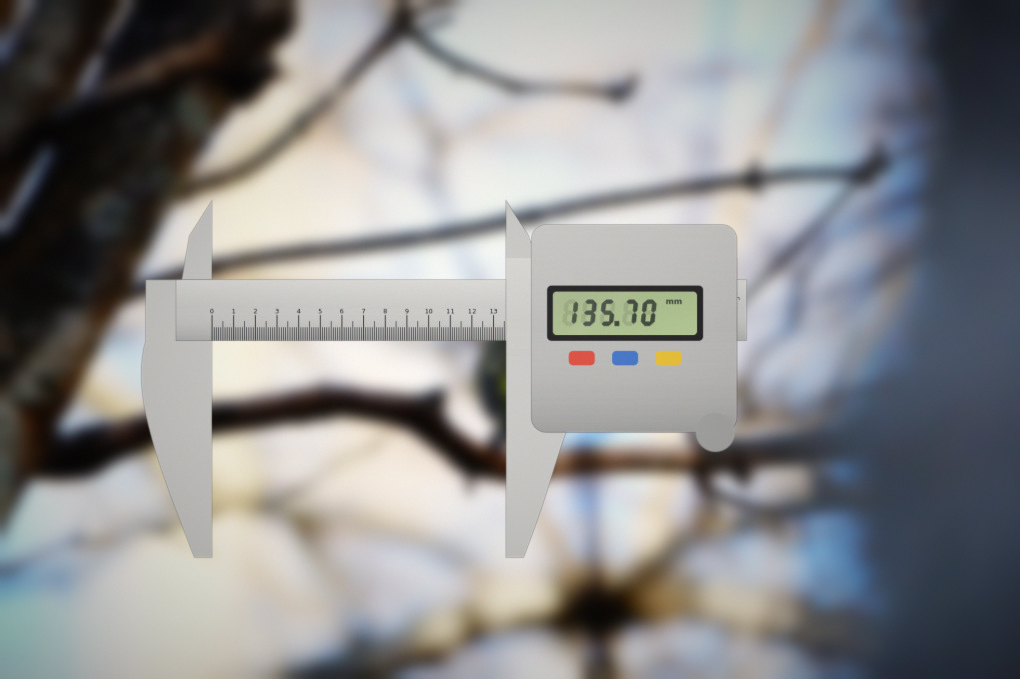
135.70 mm
